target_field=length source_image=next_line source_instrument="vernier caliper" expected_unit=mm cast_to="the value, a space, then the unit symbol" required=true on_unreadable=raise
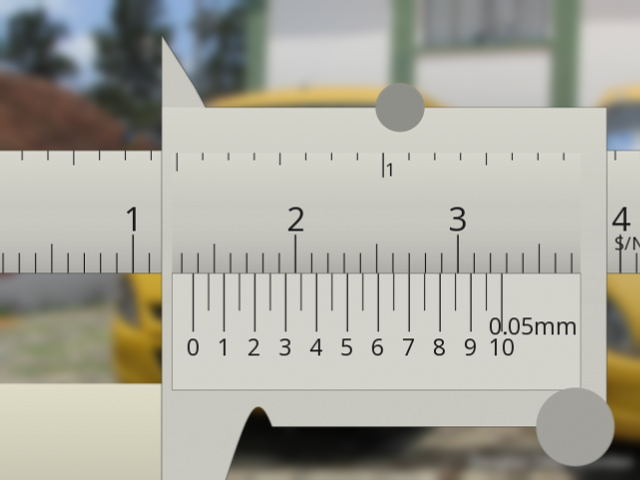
13.7 mm
